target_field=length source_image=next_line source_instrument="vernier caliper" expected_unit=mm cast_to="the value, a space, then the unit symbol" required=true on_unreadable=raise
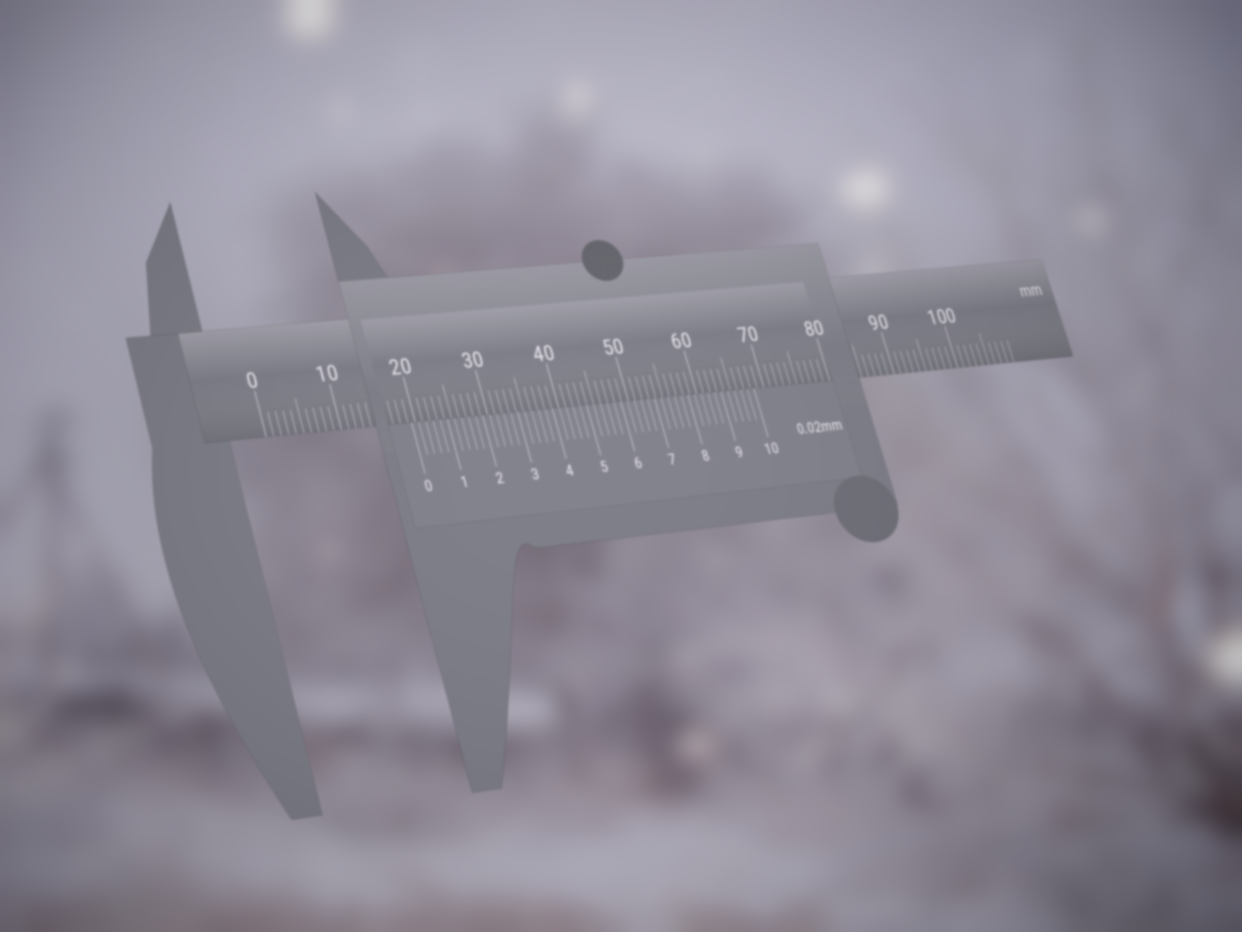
19.5 mm
